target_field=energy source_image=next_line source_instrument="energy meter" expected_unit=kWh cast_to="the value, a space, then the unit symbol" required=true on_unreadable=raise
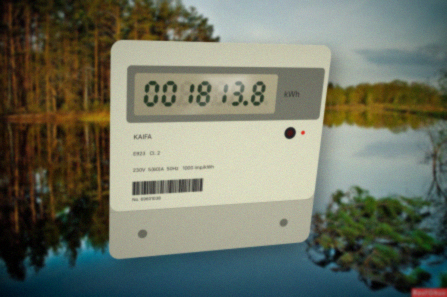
1813.8 kWh
